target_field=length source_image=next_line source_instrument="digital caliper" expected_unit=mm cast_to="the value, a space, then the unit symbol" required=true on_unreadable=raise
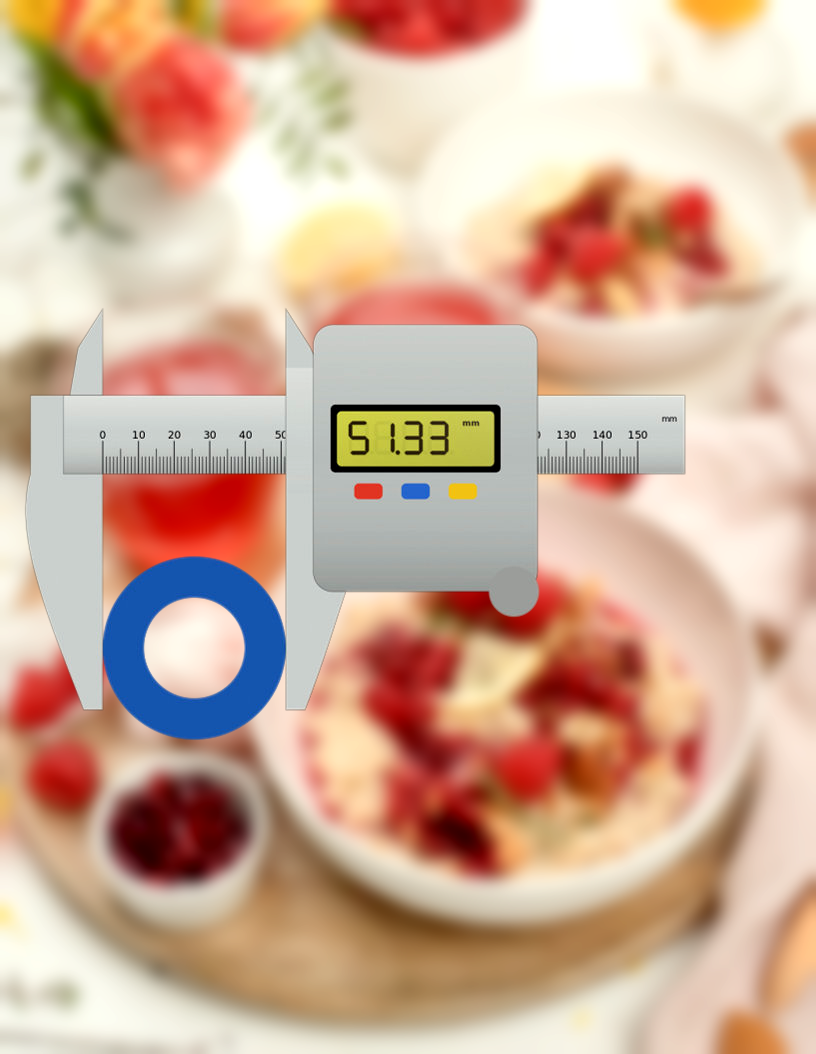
51.33 mm
